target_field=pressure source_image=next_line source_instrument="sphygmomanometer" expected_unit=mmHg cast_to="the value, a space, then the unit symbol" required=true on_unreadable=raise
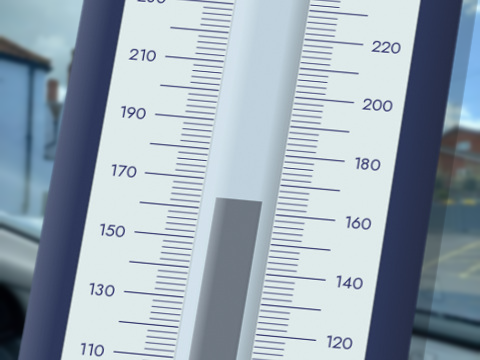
164 mmHg
